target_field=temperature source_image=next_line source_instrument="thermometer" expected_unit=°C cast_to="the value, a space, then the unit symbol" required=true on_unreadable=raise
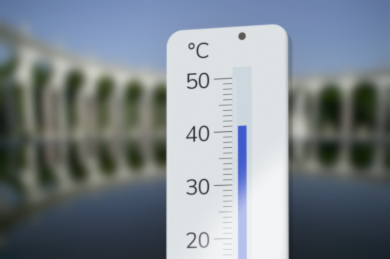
41 °C
